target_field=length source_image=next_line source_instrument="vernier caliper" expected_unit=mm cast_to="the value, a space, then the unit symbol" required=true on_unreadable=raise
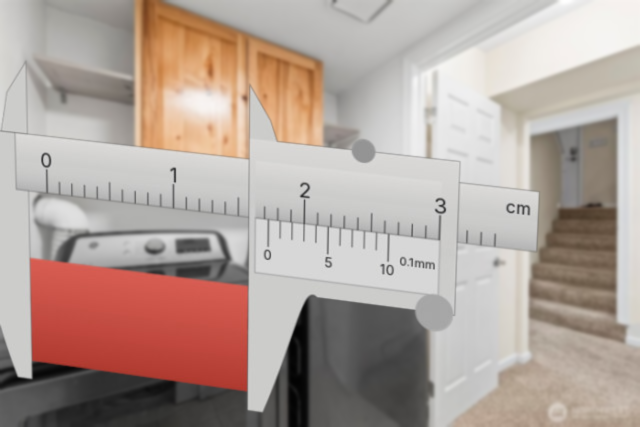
17.3 mm
